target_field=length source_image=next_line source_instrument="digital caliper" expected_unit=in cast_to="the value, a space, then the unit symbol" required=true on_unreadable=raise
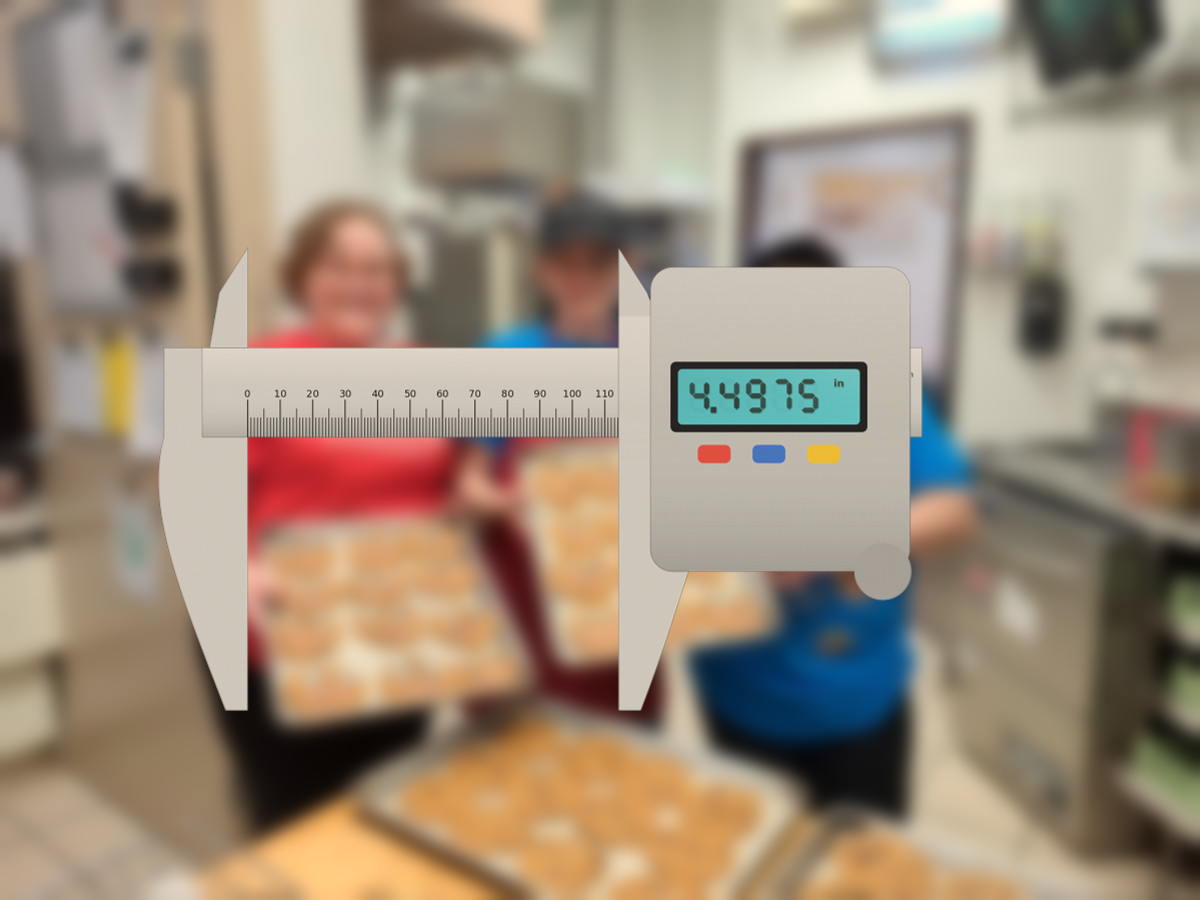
4.4975 in
